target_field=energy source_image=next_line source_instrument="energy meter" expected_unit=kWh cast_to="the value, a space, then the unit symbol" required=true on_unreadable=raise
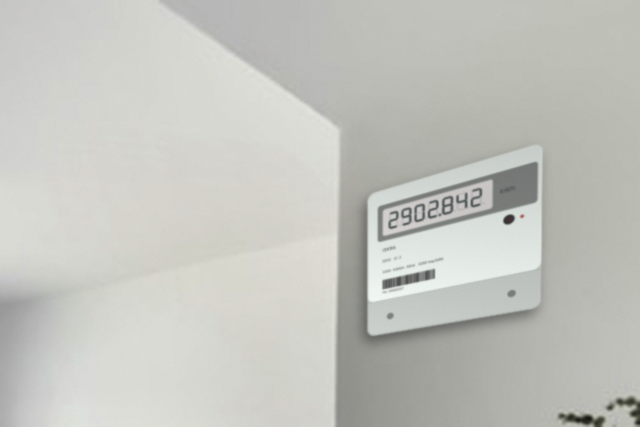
2902.842 kWh
